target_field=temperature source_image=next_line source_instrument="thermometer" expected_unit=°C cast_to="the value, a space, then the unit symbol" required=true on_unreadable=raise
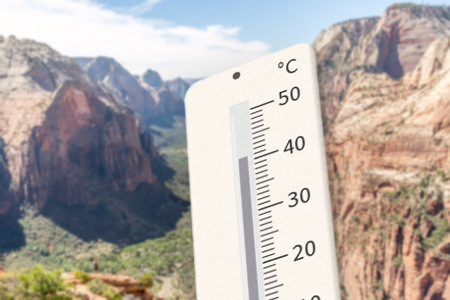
41 °C
